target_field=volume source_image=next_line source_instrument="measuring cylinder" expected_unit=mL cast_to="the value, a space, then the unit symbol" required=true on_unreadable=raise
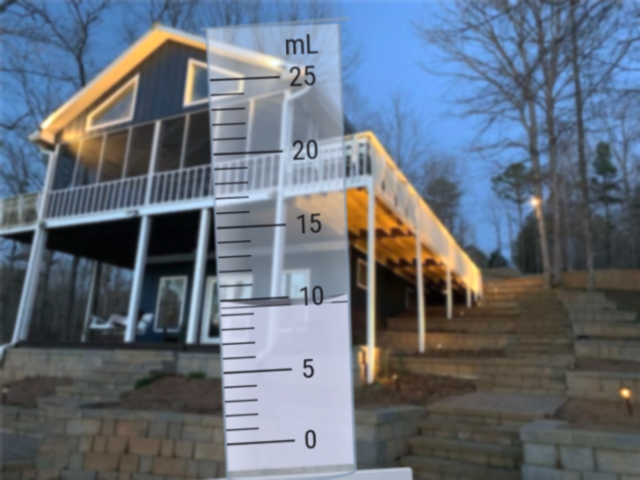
9.5 mL
